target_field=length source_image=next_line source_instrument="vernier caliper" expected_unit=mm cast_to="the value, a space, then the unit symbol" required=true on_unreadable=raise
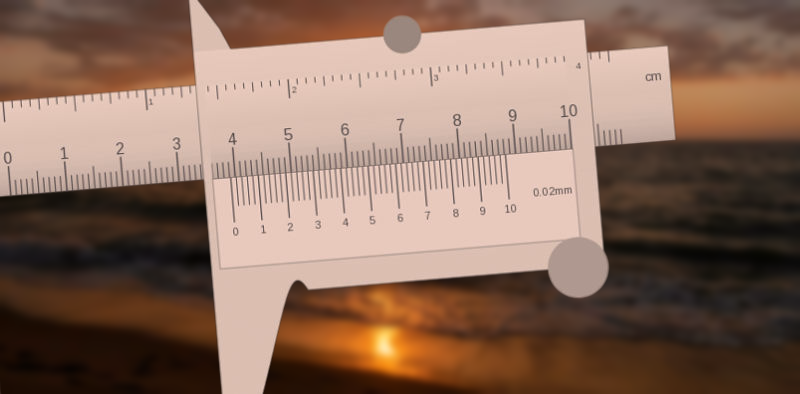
39.2 mm
